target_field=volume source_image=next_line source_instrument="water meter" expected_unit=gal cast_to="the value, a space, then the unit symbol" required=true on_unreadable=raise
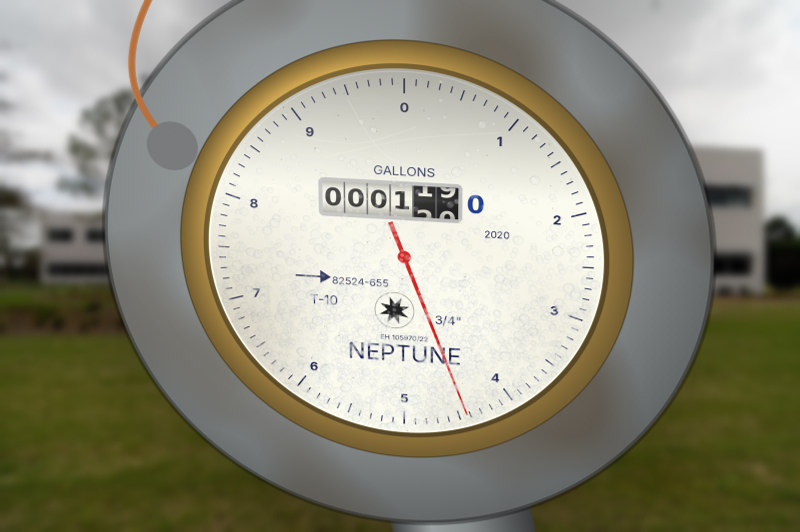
1194.4 gal
